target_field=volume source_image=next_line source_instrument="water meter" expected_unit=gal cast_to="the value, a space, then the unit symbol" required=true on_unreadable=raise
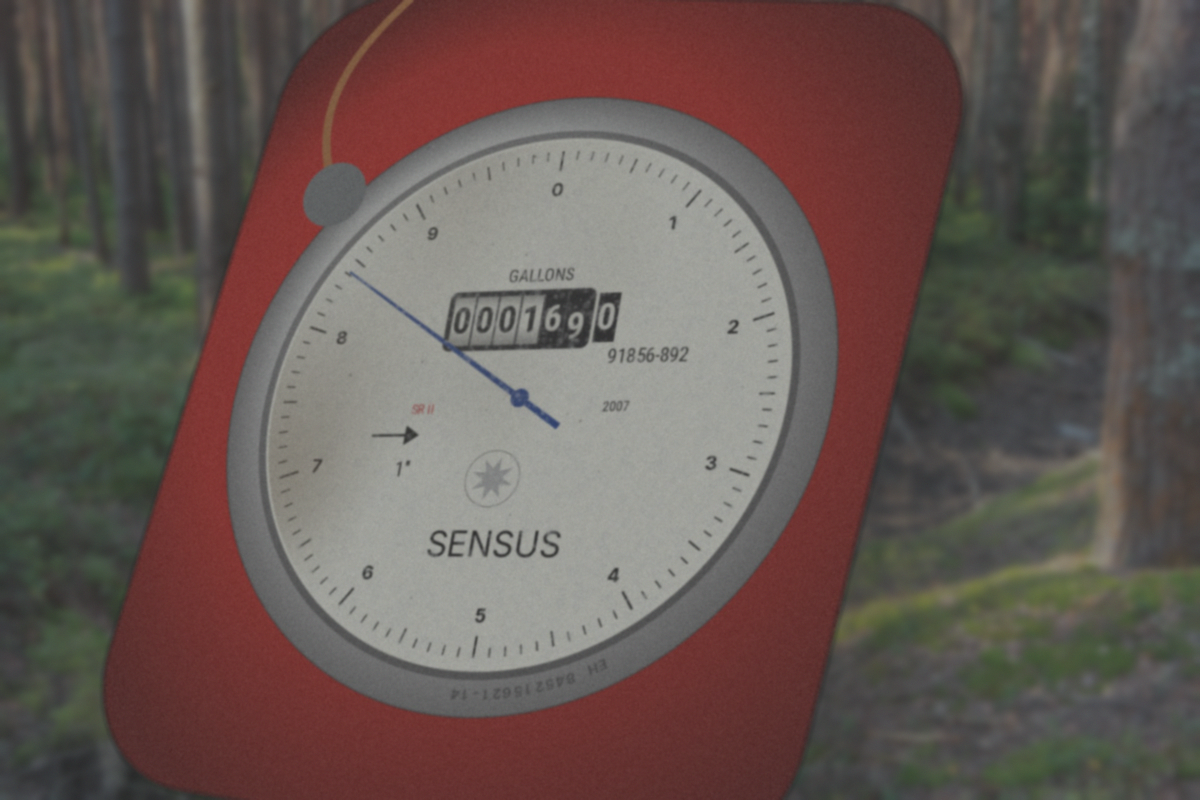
1688.4 gal
